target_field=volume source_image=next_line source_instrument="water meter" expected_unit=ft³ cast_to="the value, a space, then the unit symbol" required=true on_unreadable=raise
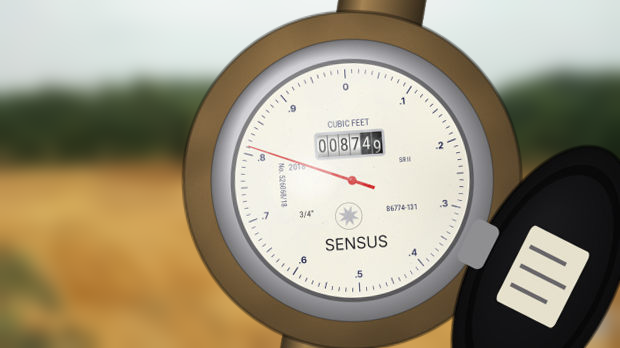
8748.81 ft³
